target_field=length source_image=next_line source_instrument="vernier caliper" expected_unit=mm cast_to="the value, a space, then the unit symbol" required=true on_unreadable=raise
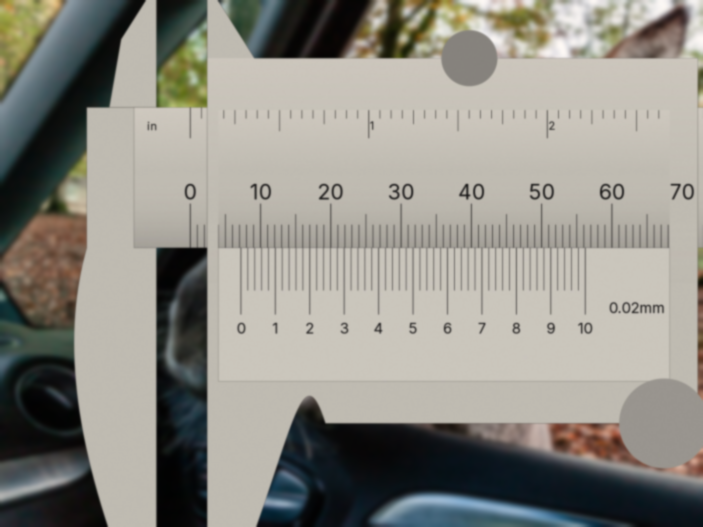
7.2 mm
